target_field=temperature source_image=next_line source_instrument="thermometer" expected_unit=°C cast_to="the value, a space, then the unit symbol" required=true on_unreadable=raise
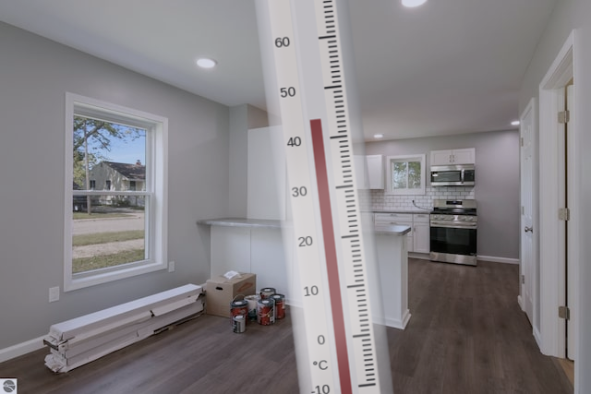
44 °C
